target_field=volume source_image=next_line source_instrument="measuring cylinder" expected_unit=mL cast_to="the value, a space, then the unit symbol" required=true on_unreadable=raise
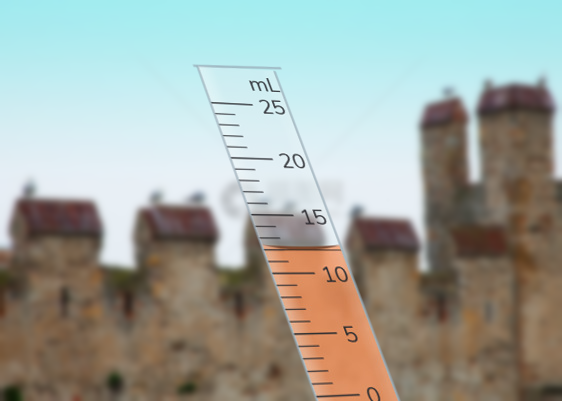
12 mL
